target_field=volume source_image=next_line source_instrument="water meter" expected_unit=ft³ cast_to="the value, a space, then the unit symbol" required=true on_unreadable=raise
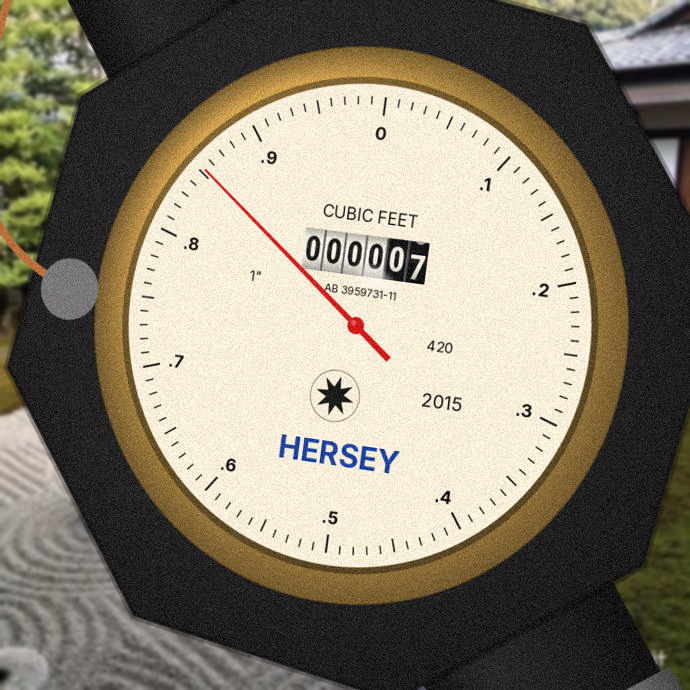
6.85 ft³
